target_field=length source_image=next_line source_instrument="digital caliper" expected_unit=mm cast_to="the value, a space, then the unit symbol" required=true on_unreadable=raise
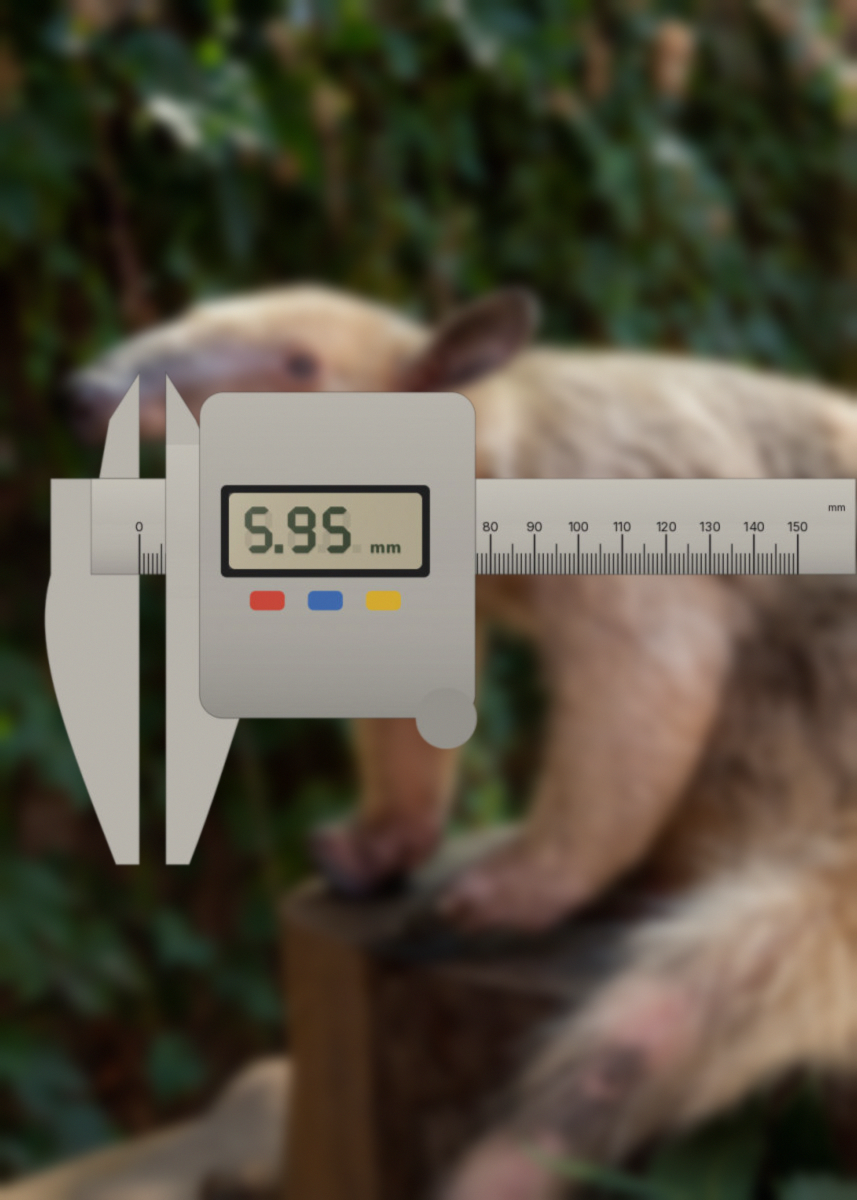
5.95 mm
